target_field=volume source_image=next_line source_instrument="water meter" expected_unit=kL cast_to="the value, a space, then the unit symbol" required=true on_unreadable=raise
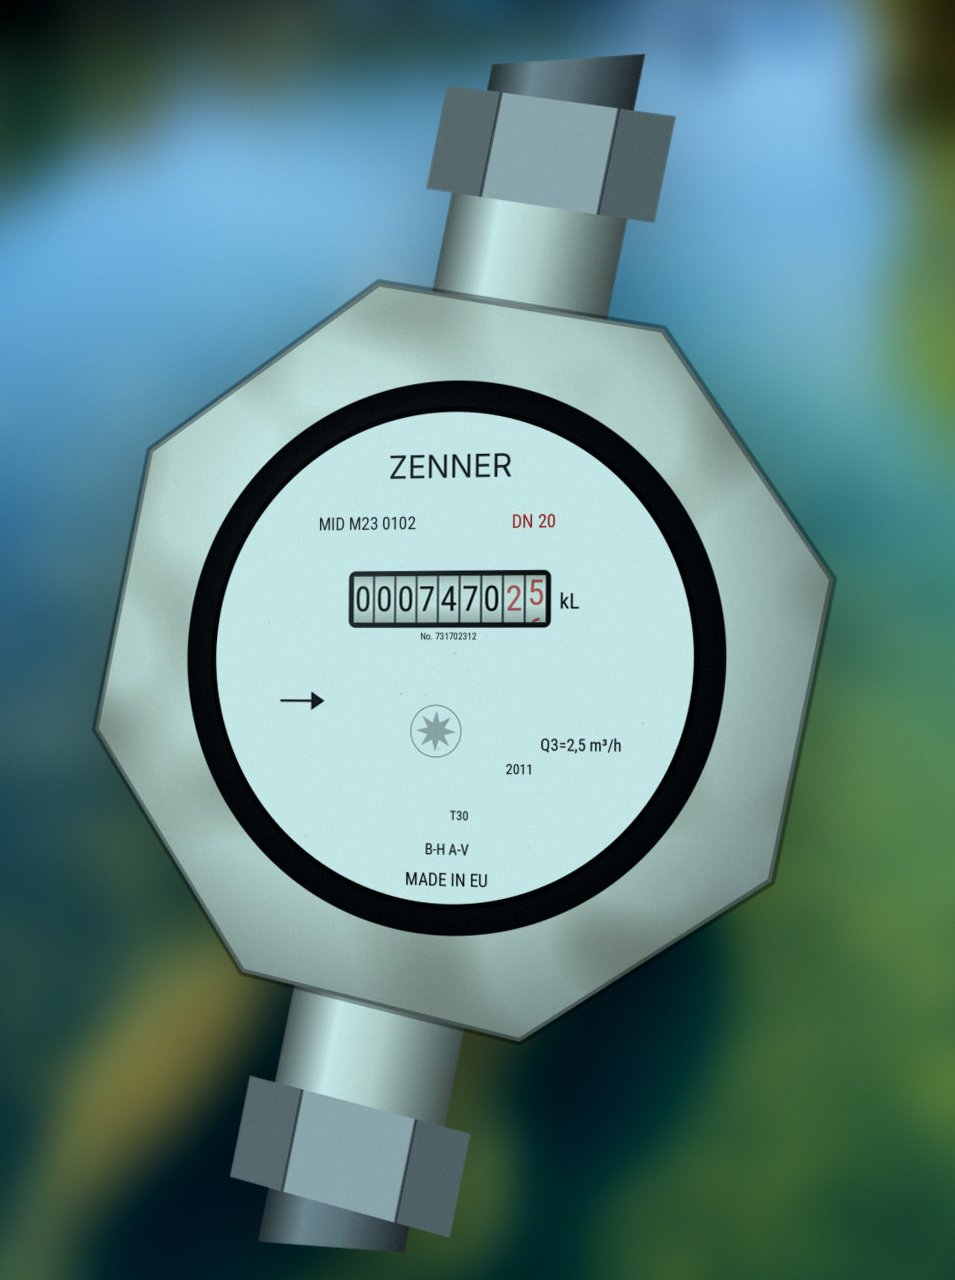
7470.25 kL
